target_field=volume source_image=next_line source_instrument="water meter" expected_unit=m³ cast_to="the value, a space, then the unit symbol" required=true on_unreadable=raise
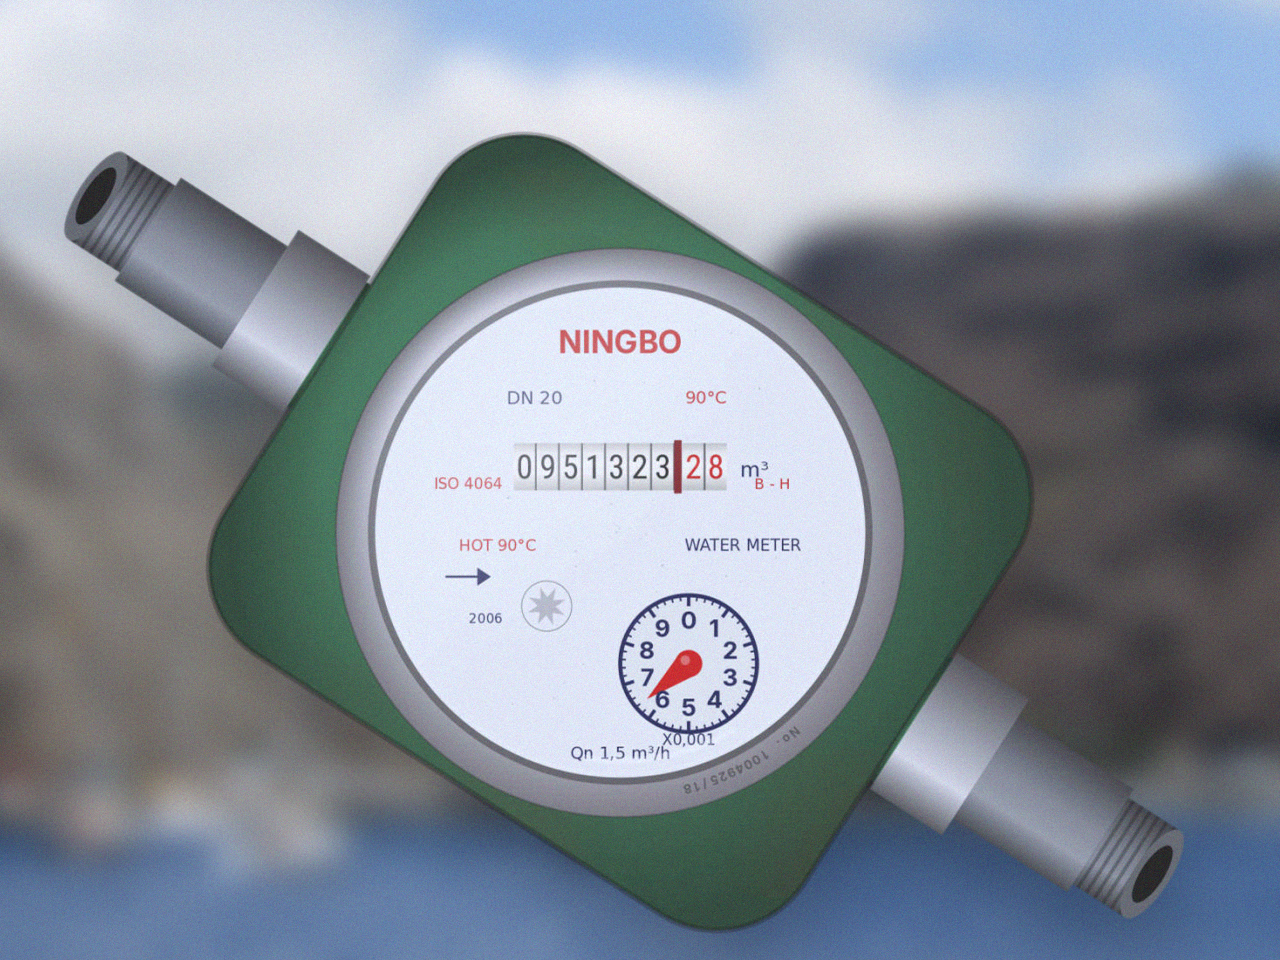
951323.286 m³
